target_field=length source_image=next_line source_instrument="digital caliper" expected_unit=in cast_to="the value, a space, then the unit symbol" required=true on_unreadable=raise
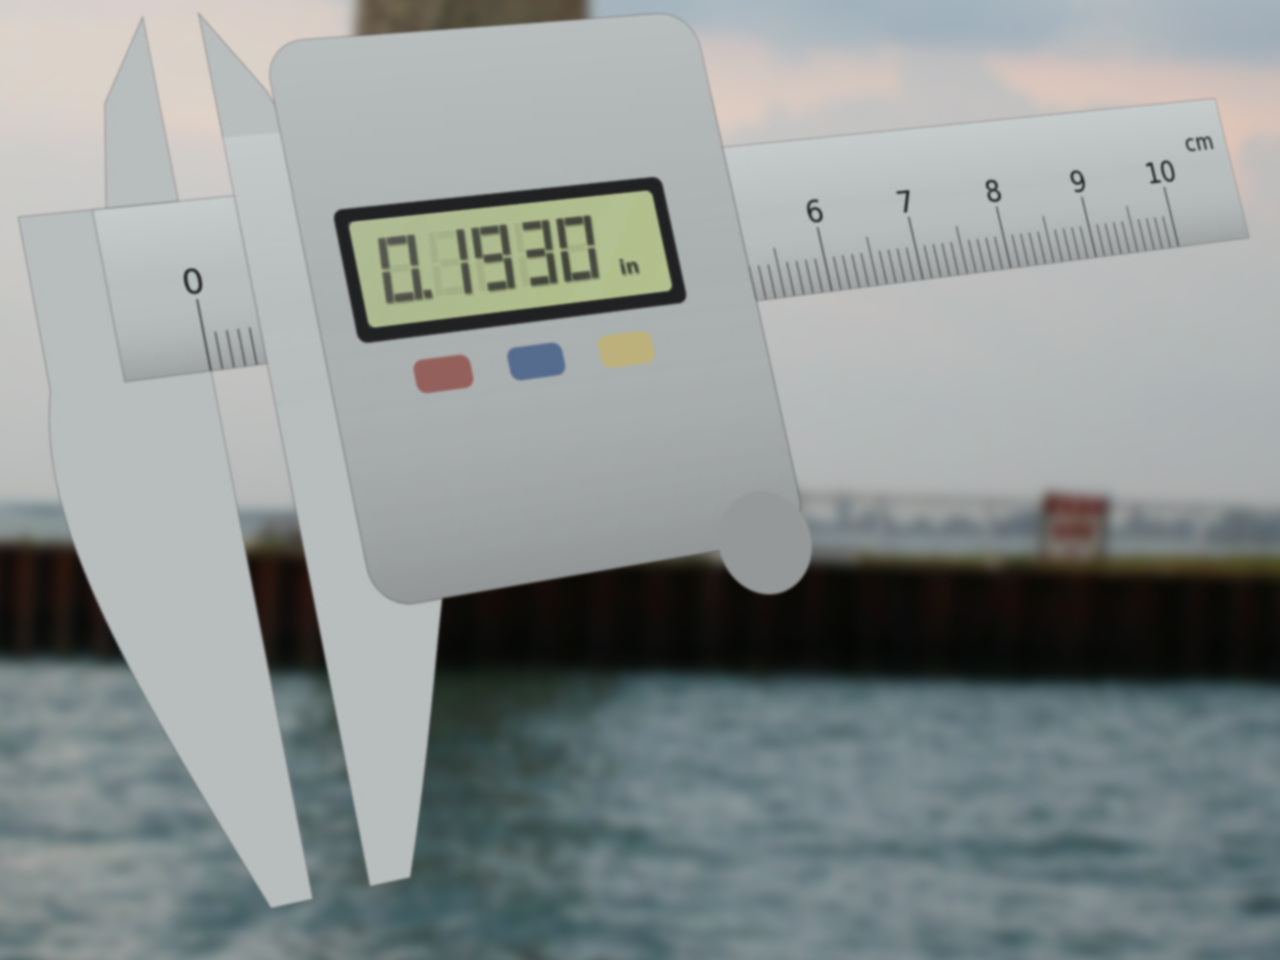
0.1930 in
